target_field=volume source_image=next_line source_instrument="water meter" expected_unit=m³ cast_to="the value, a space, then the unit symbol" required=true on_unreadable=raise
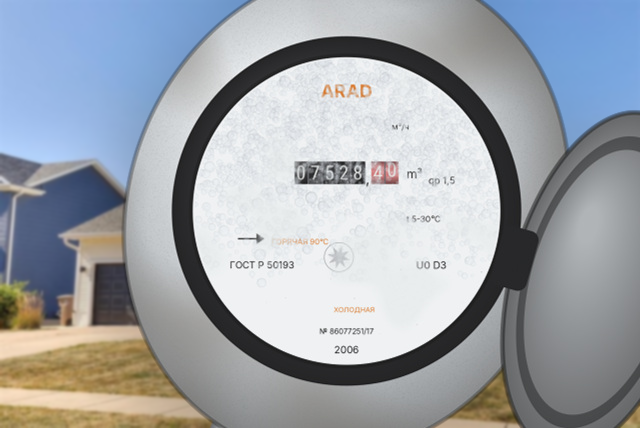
7528.40 m³
